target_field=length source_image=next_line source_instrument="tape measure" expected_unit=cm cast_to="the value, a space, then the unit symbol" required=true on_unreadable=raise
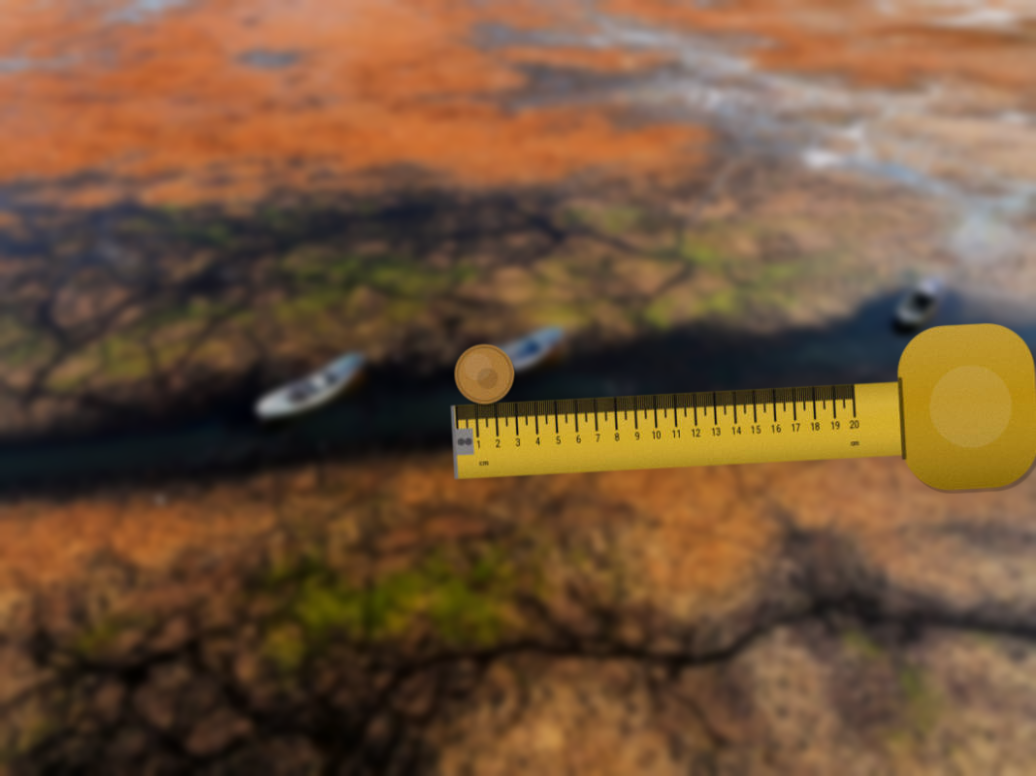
3 cm
